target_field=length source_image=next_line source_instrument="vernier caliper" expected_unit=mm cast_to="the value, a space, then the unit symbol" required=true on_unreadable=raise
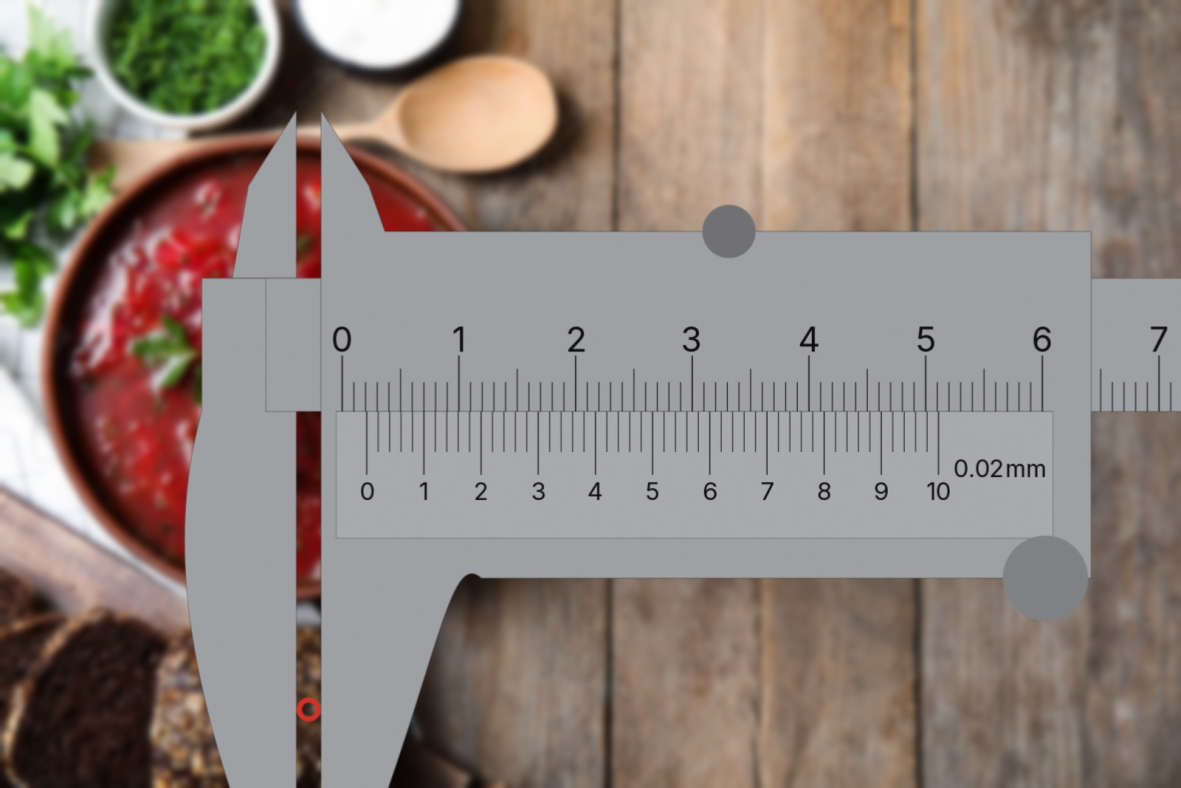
2.1 mm
